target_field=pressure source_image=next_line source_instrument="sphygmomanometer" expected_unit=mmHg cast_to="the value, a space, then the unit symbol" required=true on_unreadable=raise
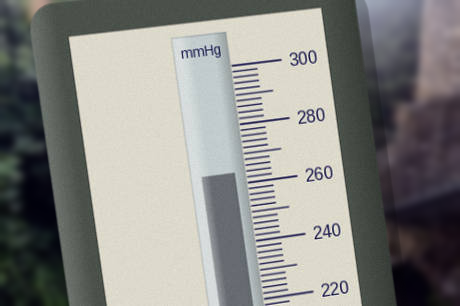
264 mmHg
